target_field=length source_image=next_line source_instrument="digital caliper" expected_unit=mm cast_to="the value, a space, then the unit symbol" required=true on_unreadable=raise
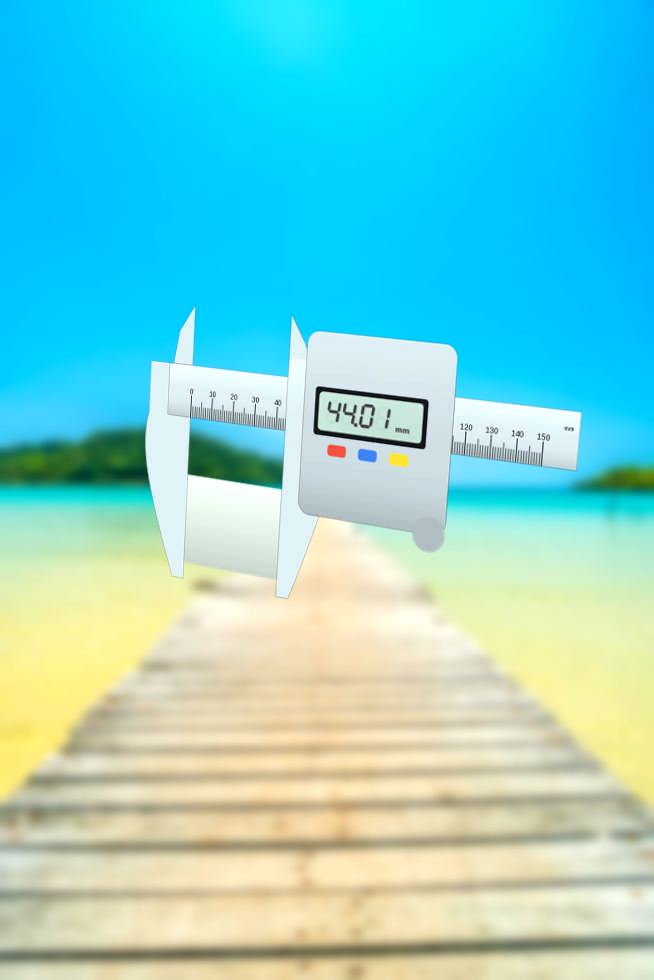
44.01 mm
